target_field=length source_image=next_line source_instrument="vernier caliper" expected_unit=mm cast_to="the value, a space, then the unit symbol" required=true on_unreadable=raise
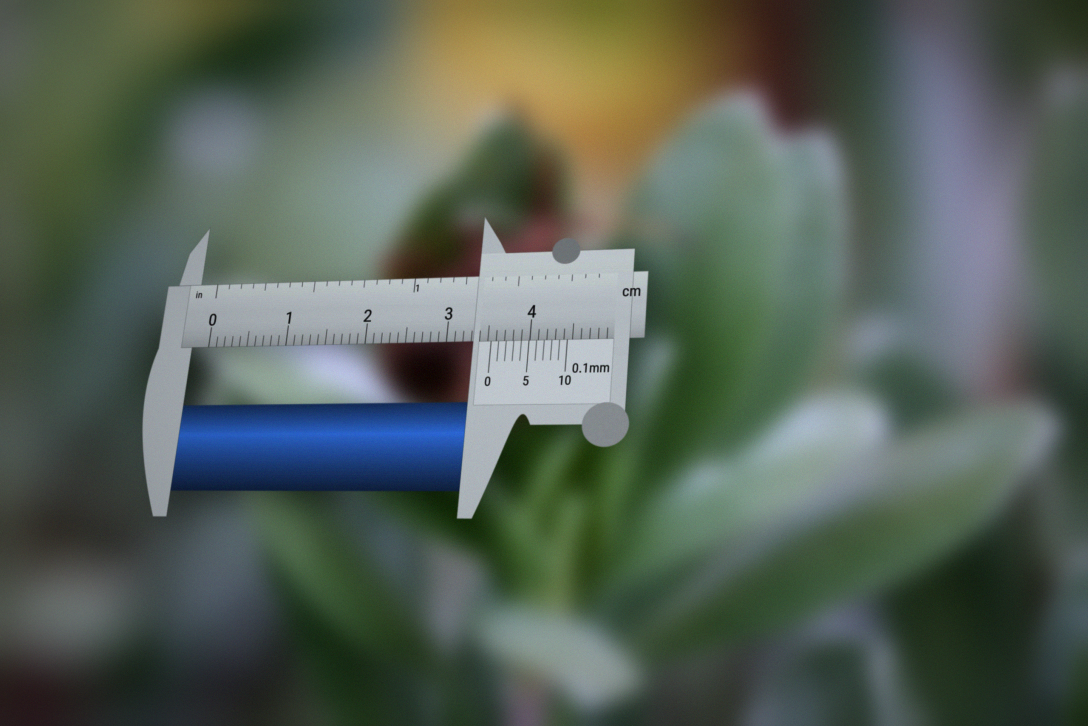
35.4 mm
